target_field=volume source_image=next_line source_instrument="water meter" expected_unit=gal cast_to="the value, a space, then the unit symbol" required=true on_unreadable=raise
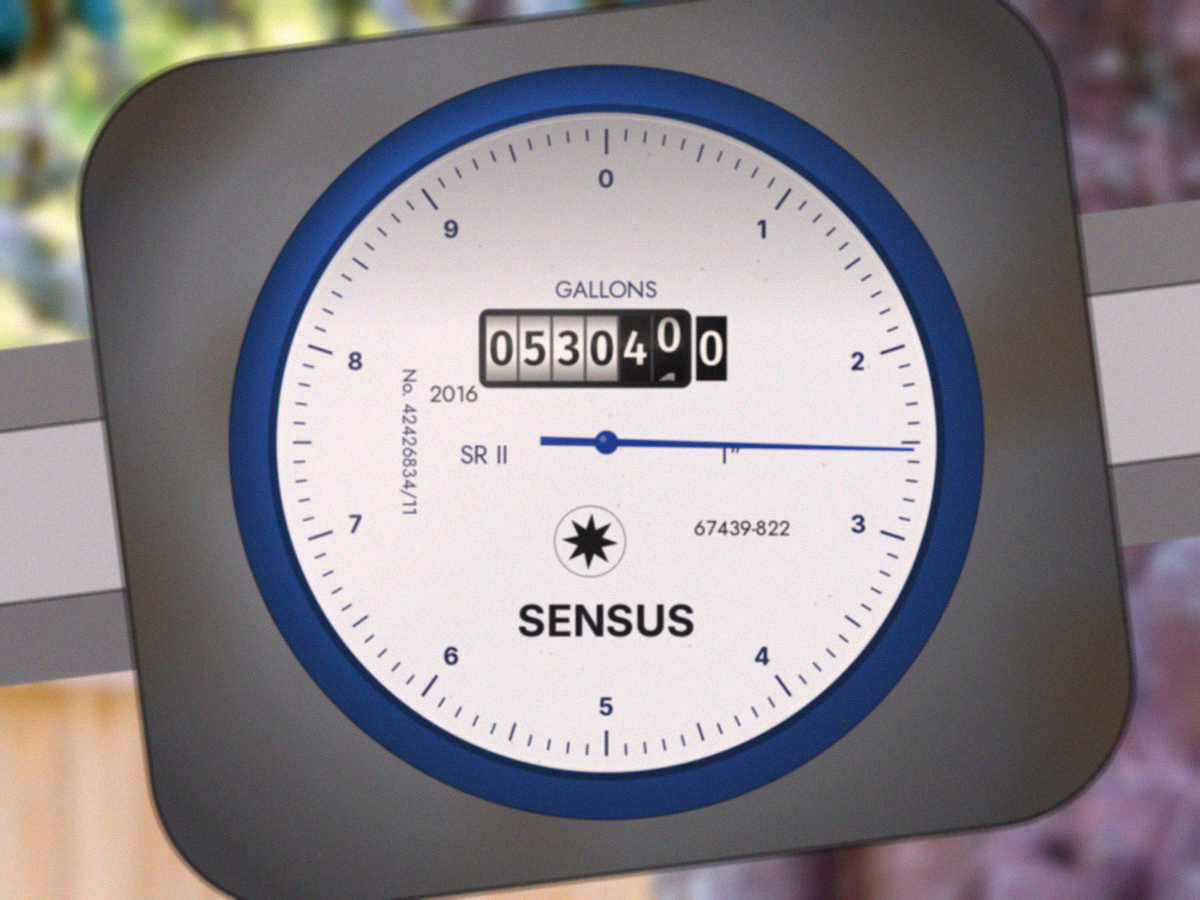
530402.5 gal
